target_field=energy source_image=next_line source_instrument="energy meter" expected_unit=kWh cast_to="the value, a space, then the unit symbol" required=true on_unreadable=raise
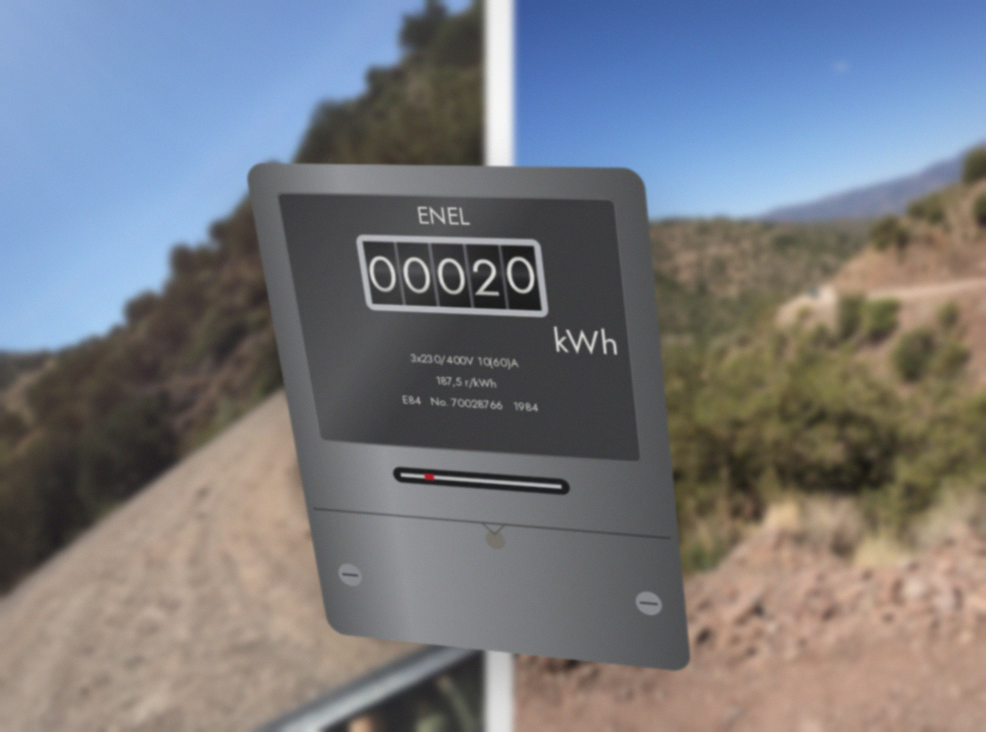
20 kWh
